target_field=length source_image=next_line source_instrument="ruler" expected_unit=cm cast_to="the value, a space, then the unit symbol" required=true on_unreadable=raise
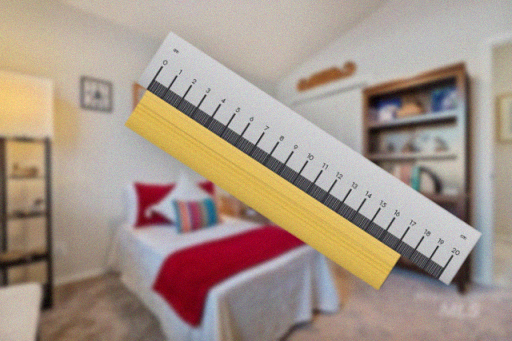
17.5 cm
